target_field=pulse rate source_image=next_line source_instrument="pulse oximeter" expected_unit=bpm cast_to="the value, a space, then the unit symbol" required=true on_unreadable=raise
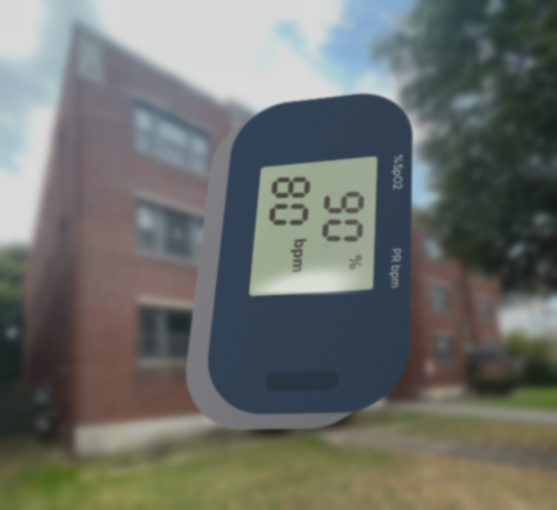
80 bpm
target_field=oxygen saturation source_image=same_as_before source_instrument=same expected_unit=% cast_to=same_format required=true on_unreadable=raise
90 %
